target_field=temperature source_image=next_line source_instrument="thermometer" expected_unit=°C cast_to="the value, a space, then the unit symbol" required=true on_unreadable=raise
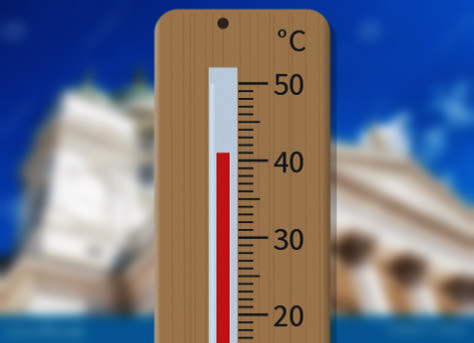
41 °C
